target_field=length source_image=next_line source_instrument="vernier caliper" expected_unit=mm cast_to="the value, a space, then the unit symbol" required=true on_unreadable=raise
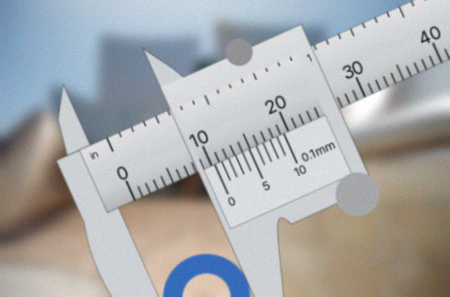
10.4 mm
